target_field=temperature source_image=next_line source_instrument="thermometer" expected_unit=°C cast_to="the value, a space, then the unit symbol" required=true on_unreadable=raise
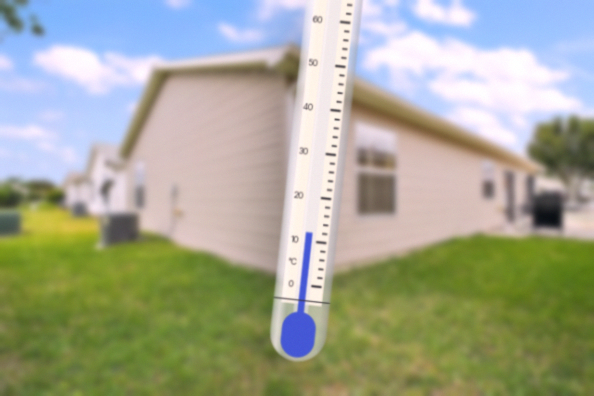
12 °C
